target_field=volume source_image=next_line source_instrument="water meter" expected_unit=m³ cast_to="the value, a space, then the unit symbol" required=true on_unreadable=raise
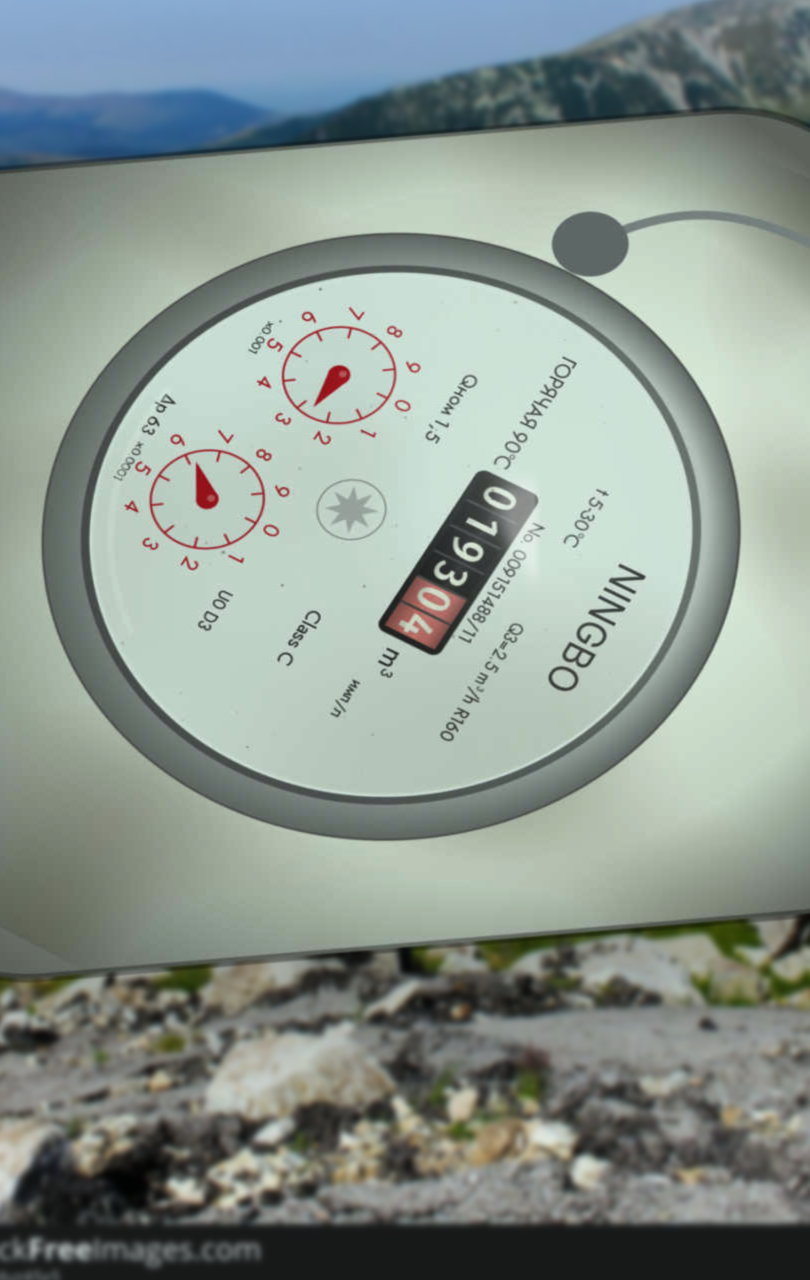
193.0426 m³
